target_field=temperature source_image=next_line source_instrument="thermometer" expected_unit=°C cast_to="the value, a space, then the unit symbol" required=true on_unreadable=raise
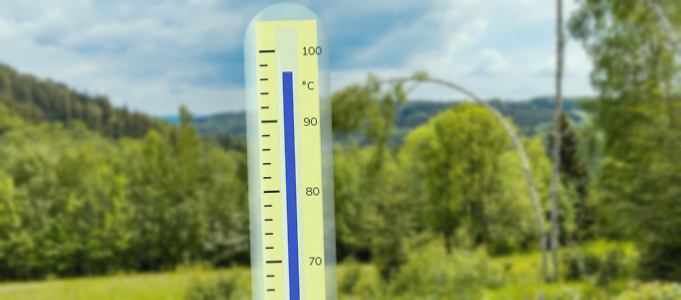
97 °C
